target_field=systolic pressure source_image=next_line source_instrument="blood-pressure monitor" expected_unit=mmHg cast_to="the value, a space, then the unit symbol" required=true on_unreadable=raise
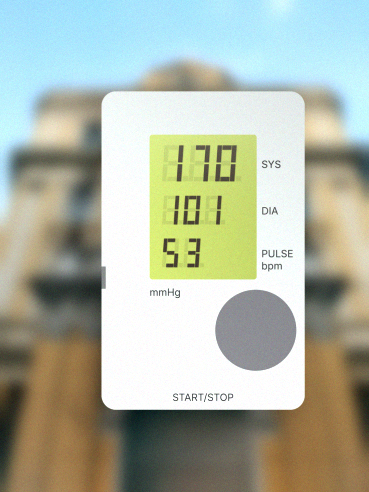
170 mmHg
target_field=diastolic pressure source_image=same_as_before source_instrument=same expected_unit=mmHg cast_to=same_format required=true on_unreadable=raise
101 mmHg
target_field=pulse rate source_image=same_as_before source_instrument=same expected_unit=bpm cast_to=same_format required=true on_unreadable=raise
53 bpm
